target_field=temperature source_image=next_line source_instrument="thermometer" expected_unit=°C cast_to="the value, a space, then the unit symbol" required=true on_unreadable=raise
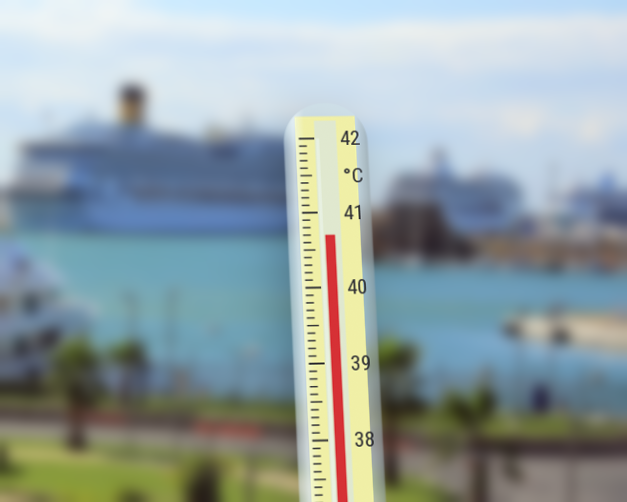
40.7 °C
